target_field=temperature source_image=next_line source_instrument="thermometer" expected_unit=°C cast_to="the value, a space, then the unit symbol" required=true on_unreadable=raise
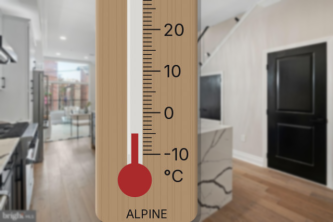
-5 °C
